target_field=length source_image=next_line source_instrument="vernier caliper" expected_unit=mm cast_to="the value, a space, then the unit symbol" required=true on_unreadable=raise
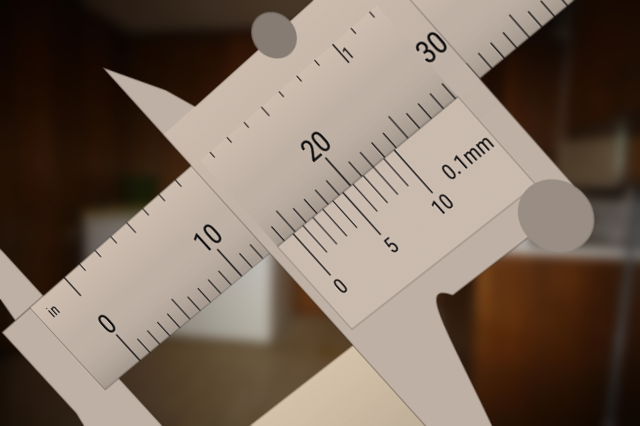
14.8 mm
